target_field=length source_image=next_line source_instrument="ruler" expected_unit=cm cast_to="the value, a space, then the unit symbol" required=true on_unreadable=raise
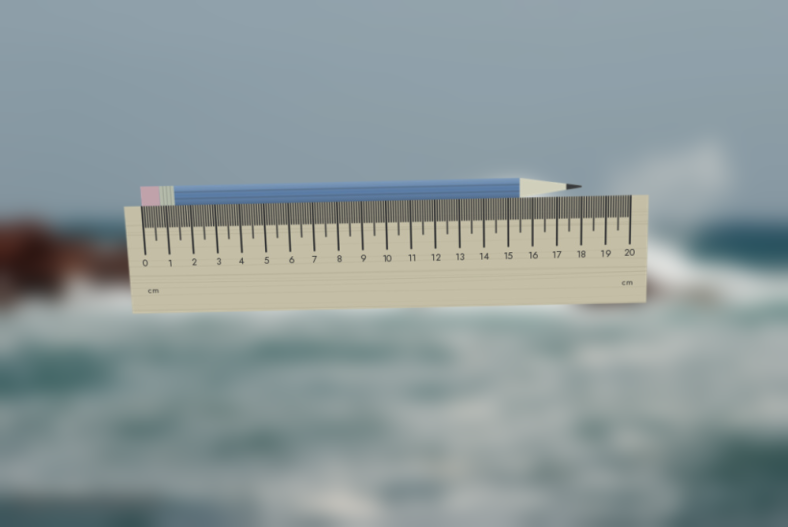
18 cm
